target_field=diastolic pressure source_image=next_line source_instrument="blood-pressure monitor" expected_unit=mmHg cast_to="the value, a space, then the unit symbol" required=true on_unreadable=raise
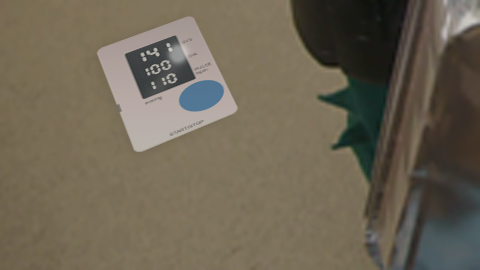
100 mmHg
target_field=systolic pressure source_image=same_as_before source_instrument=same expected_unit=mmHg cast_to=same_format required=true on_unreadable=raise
141 mmHg
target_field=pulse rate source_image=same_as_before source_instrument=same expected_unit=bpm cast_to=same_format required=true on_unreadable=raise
110 bpm
